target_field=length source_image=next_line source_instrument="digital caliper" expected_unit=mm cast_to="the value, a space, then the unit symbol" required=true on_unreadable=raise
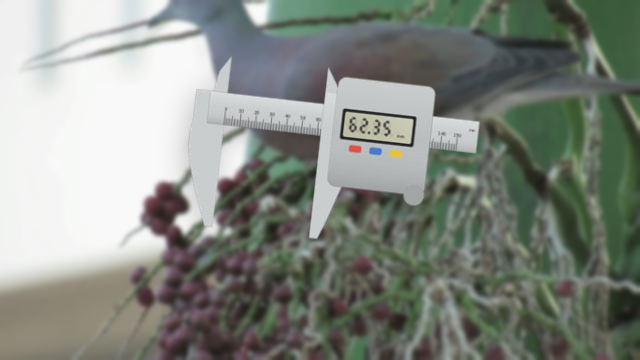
62.35 mm
